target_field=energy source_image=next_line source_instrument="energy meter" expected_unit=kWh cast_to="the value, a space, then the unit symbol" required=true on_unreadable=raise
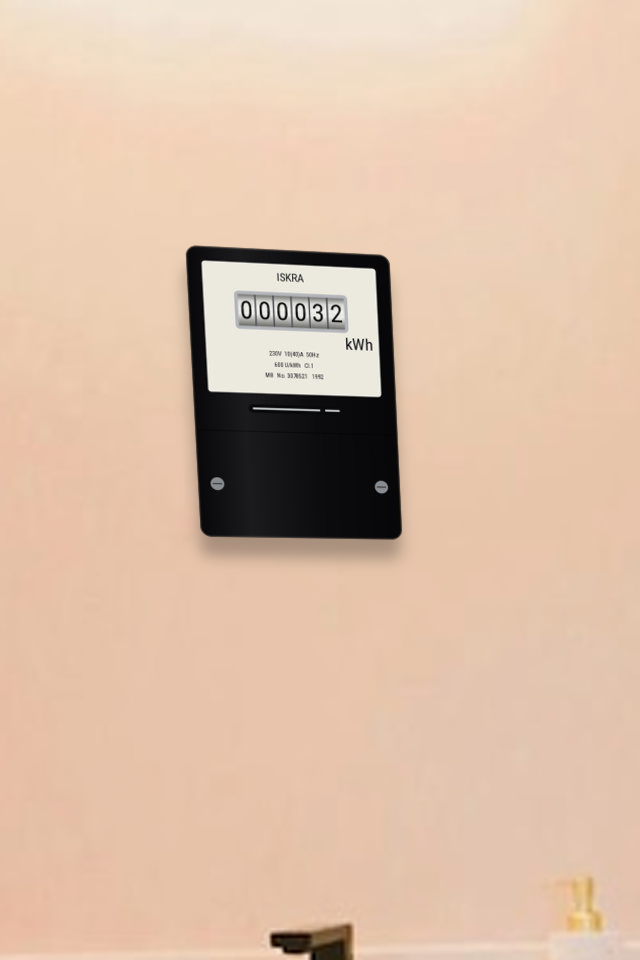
32 kWh
